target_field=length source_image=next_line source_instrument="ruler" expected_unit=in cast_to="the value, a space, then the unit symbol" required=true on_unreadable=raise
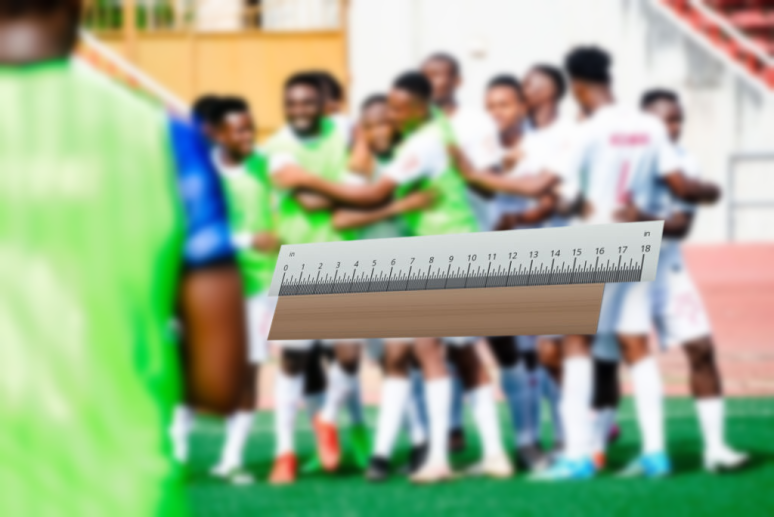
16.5 in
